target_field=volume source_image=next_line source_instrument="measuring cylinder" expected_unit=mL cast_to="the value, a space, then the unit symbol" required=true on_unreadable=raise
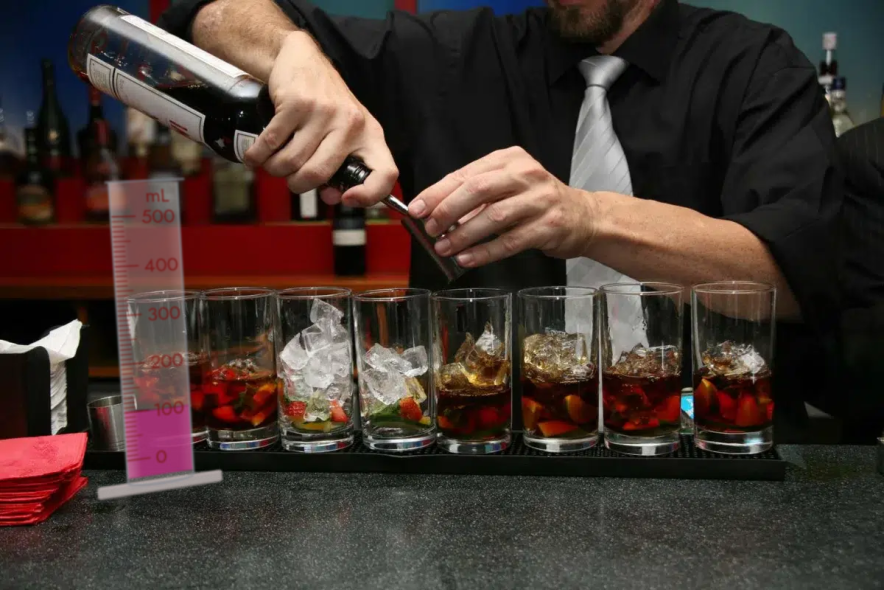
100 mL
